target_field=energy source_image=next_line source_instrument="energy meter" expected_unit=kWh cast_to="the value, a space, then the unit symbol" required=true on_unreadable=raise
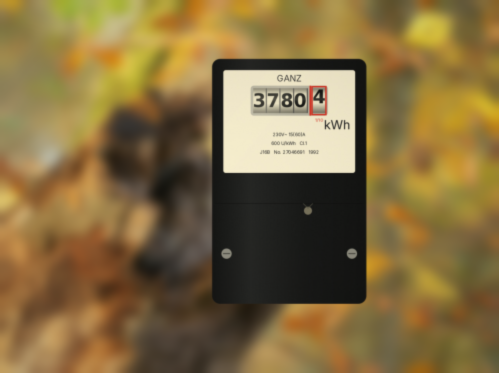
3780.4 kWh
